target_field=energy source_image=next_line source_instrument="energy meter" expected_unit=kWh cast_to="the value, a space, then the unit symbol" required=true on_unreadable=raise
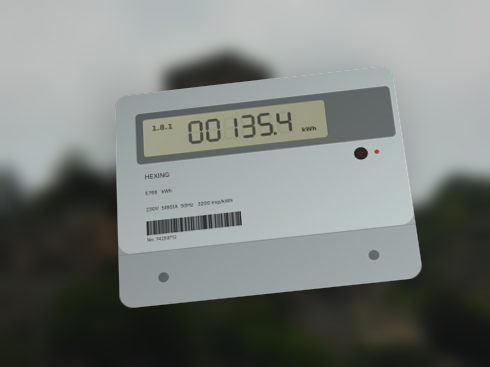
135.4 kWh
